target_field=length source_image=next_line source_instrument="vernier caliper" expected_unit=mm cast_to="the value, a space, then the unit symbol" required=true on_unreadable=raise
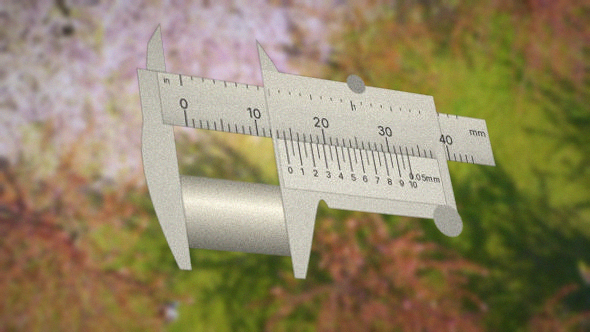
14.0 mm
